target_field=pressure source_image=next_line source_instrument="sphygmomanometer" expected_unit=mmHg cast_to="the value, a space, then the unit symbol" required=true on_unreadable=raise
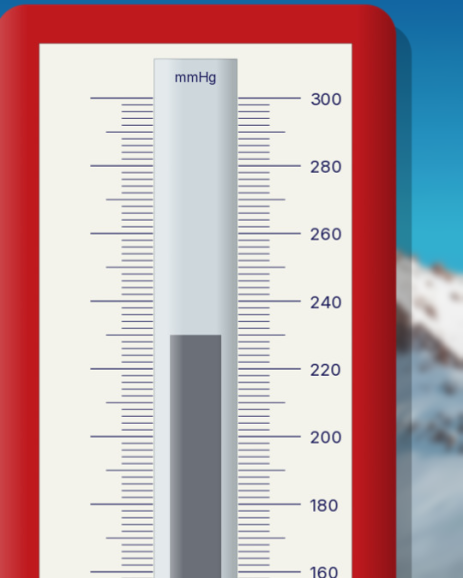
230 mmHg
